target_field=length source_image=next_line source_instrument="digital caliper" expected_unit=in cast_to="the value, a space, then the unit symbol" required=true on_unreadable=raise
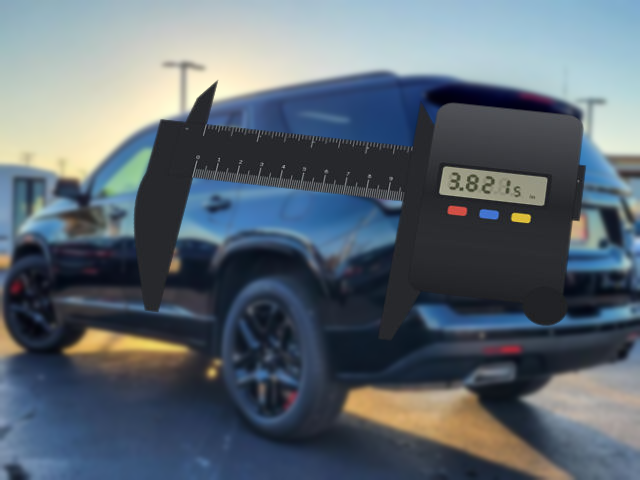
3.8215 in
